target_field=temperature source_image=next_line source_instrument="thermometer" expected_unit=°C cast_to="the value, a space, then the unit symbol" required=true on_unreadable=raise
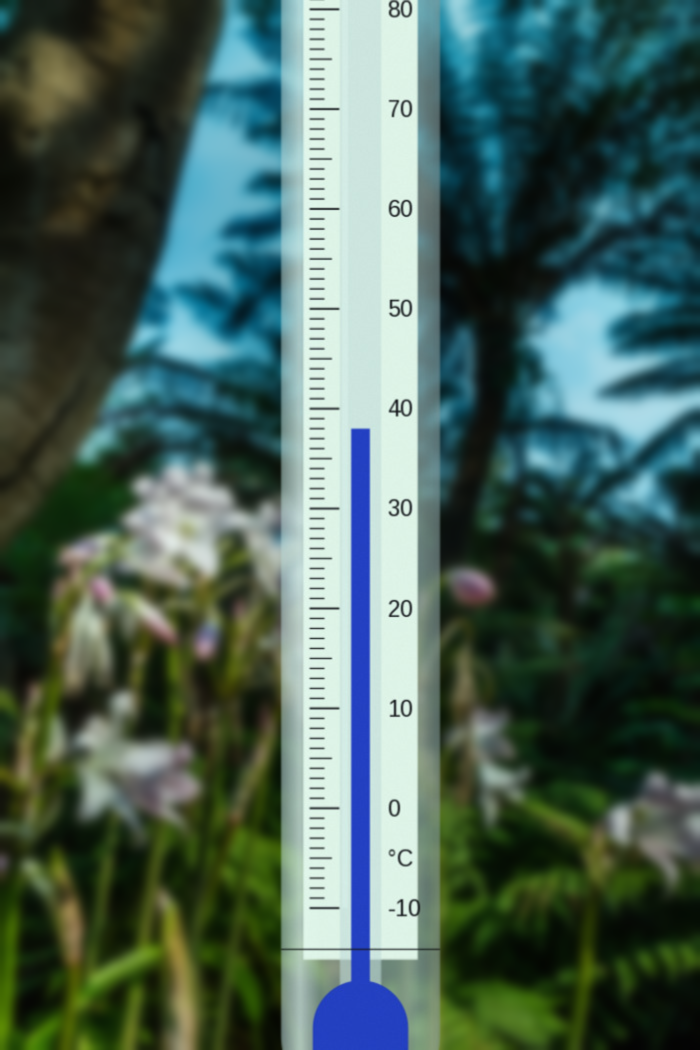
38 °C
